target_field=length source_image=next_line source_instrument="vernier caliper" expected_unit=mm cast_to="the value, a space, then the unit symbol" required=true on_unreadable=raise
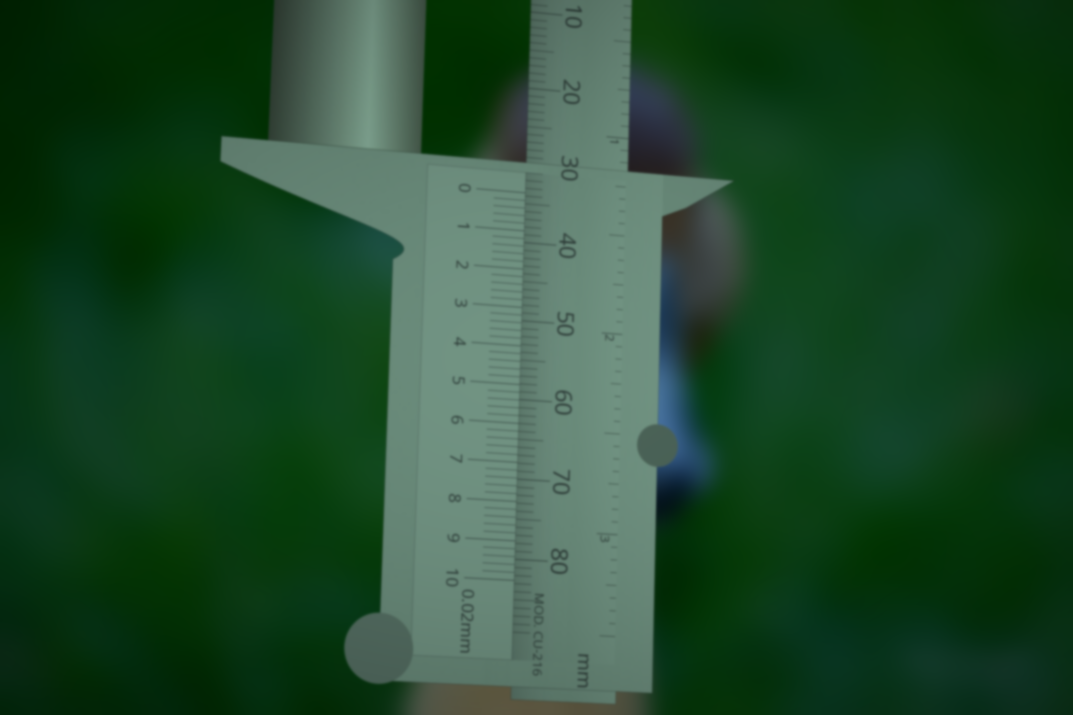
33.6 mm
